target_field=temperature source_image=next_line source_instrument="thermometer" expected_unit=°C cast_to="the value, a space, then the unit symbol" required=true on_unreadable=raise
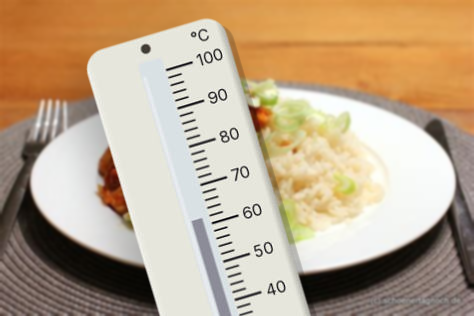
62 °C
